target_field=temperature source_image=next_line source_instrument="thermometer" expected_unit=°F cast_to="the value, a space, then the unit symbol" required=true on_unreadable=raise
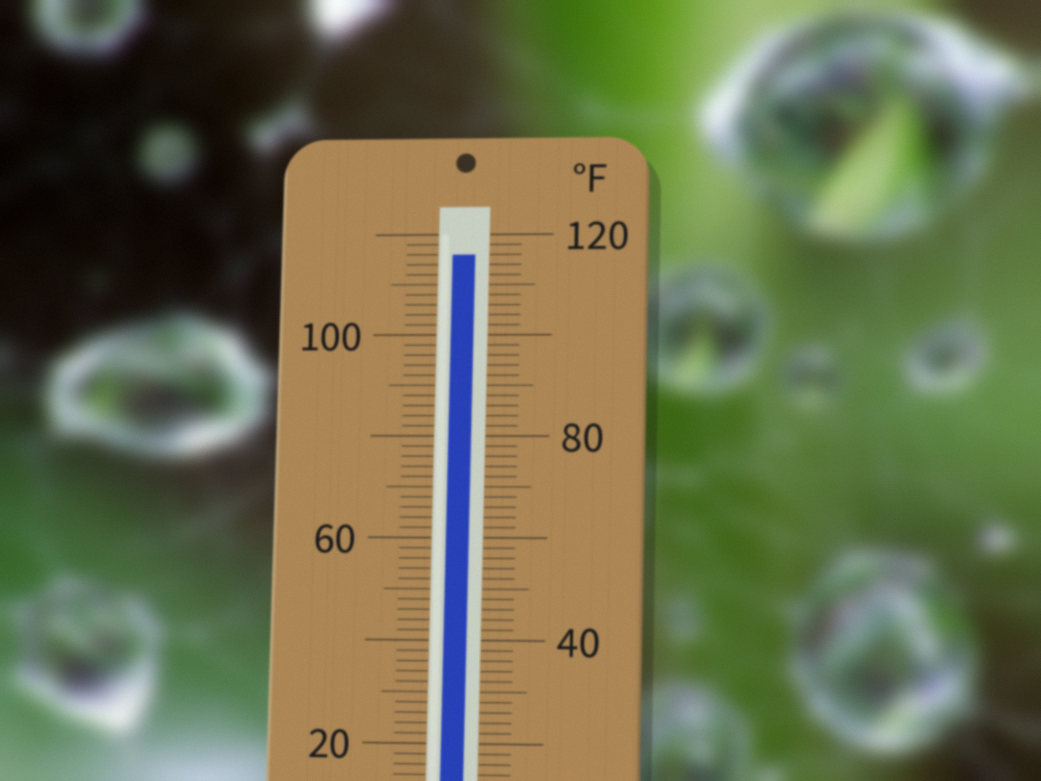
116 °F
